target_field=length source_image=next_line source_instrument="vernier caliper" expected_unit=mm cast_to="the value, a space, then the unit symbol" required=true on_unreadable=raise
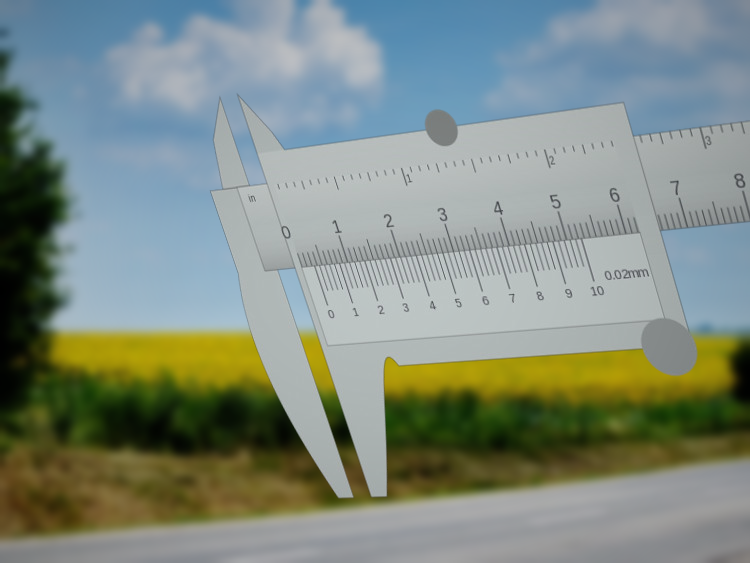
3.5 mm
